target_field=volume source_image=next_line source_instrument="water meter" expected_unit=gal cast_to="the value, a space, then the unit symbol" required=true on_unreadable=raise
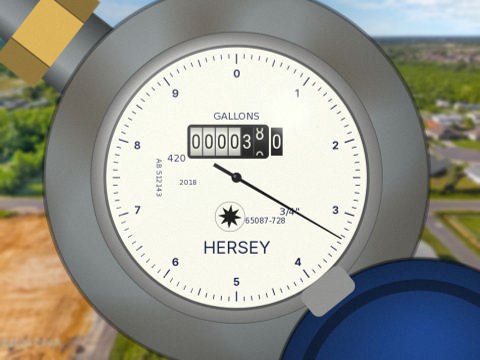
383.3 gal
